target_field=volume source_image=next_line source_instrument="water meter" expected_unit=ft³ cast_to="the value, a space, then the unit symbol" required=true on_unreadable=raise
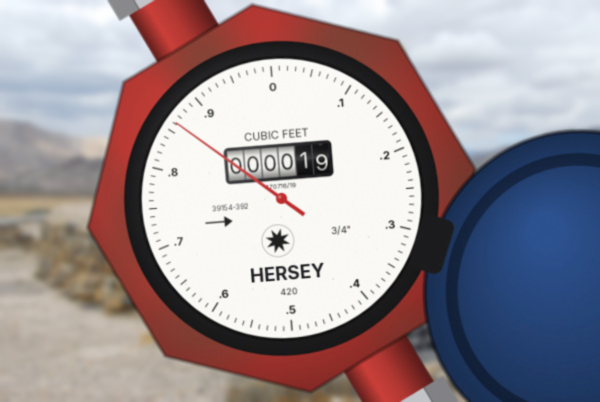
18.86 ft³
